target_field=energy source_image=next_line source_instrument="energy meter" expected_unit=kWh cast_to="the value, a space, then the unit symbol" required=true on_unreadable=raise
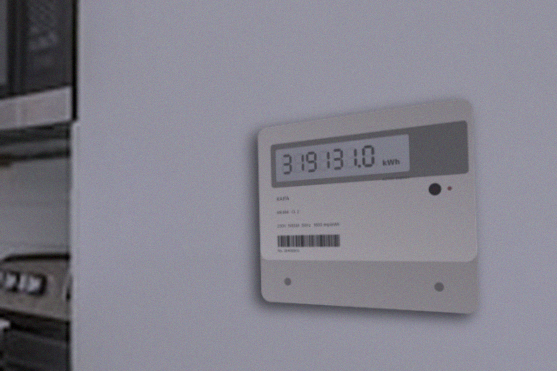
319131.0 kWh
